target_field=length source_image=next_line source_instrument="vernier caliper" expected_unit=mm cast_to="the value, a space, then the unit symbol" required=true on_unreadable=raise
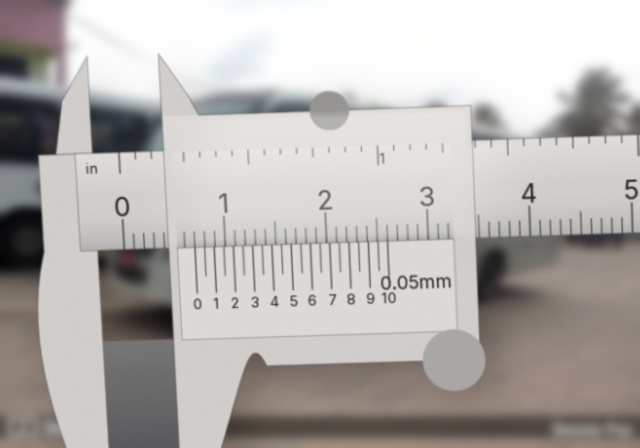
7.0 mm
